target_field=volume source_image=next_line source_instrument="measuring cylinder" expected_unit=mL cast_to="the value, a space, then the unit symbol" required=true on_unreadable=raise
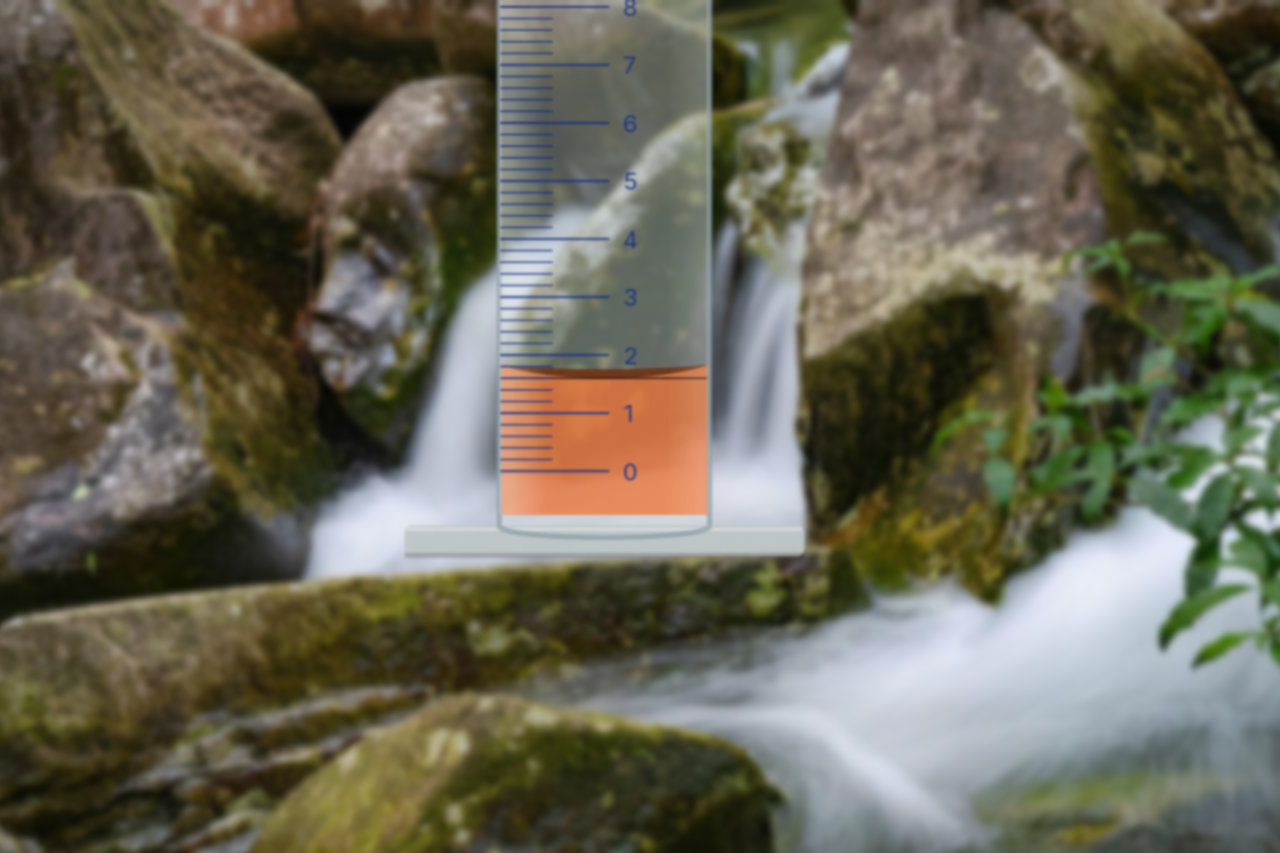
1.6 mL
